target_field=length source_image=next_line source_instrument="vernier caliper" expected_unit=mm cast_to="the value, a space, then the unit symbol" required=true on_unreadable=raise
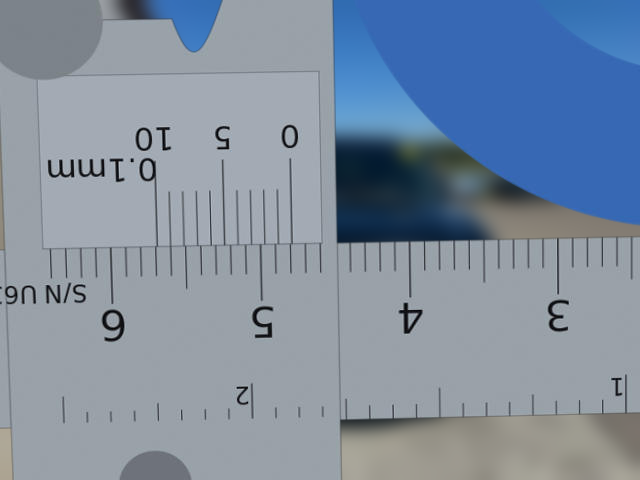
47.9 mm
